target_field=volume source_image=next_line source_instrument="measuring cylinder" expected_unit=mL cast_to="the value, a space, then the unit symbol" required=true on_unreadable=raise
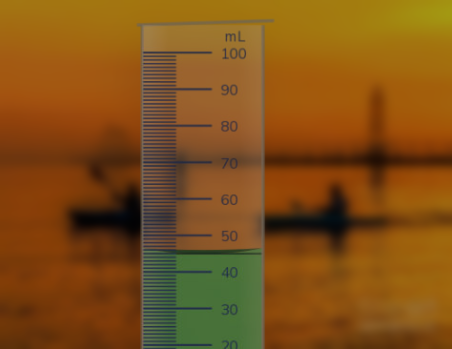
45 mL
